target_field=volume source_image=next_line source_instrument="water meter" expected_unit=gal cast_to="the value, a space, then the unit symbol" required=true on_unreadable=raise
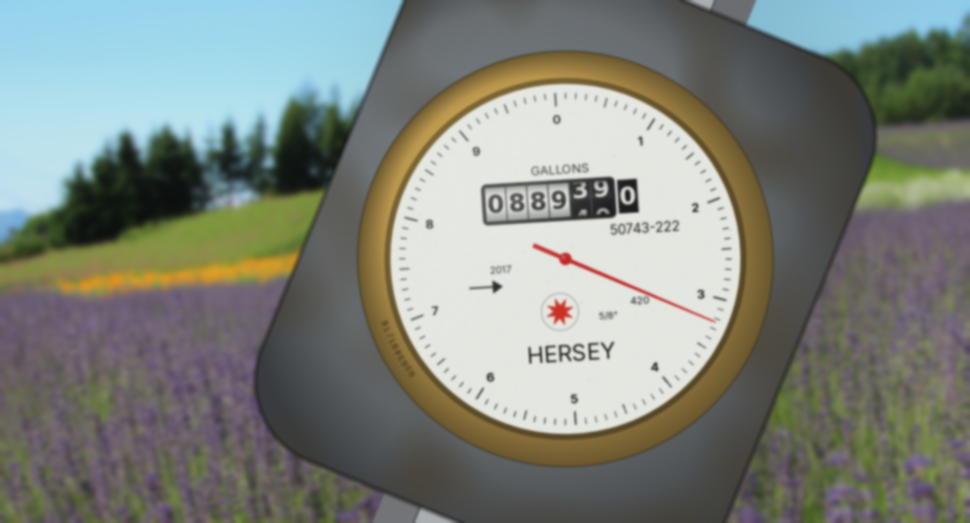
889393.2 gal
